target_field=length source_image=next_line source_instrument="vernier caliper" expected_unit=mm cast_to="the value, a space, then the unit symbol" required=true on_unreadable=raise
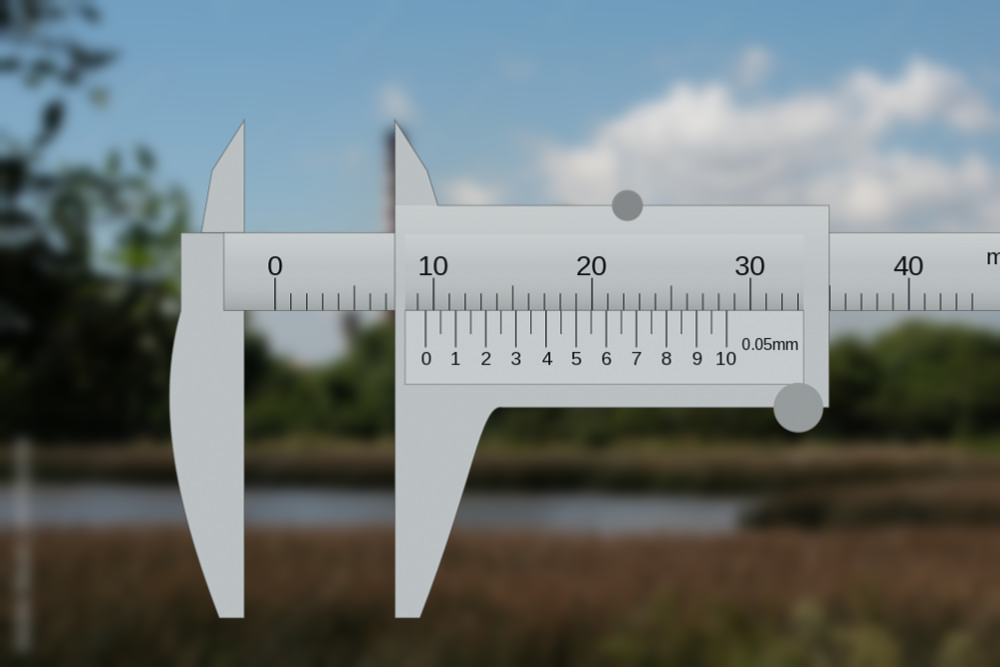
9.5 mm
